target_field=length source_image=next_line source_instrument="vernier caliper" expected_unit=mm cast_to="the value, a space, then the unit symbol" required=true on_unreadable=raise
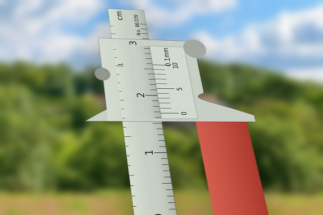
16.8 mm
